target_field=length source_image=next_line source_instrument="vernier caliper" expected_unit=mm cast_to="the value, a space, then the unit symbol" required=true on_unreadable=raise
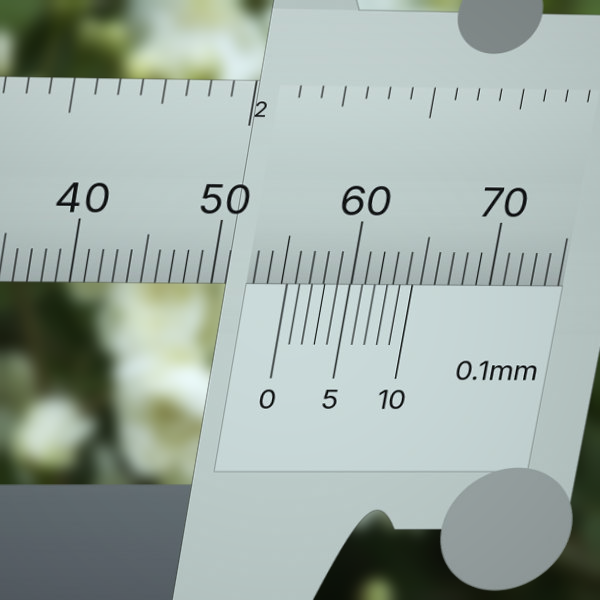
55.4 mm
